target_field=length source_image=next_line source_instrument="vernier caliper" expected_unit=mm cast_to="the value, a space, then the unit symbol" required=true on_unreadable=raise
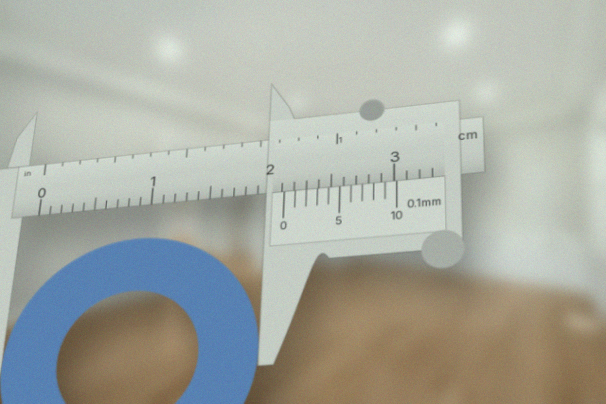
21.2 mm
